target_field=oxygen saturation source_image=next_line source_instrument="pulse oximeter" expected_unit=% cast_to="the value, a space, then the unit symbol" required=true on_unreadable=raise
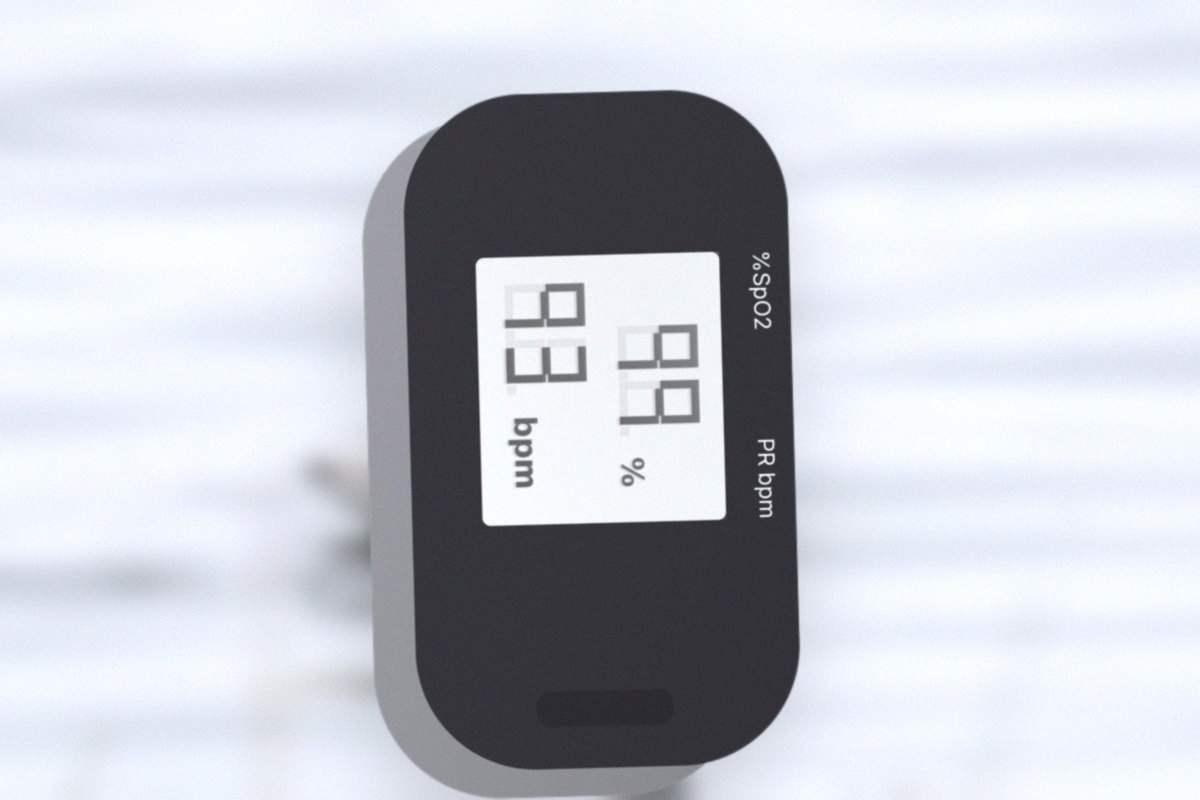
99 %
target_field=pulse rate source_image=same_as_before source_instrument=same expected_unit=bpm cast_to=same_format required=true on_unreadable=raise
93 bpm
